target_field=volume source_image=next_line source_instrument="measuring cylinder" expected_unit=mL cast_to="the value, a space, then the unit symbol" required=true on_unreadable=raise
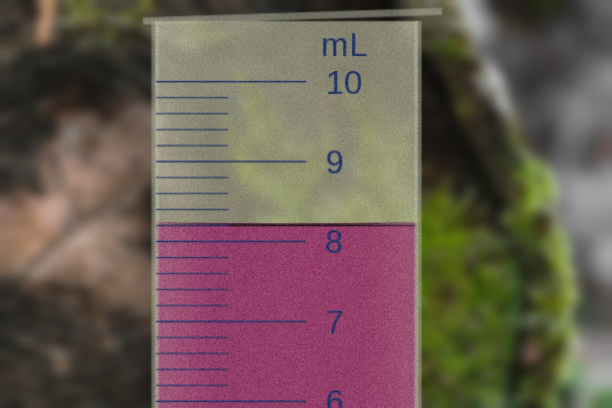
8.2 mL
